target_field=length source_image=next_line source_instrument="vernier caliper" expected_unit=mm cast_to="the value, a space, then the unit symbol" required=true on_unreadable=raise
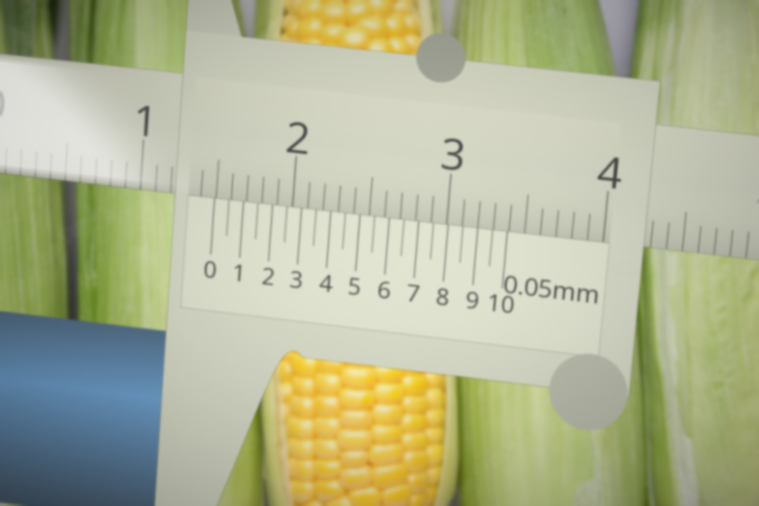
14.9 mm
